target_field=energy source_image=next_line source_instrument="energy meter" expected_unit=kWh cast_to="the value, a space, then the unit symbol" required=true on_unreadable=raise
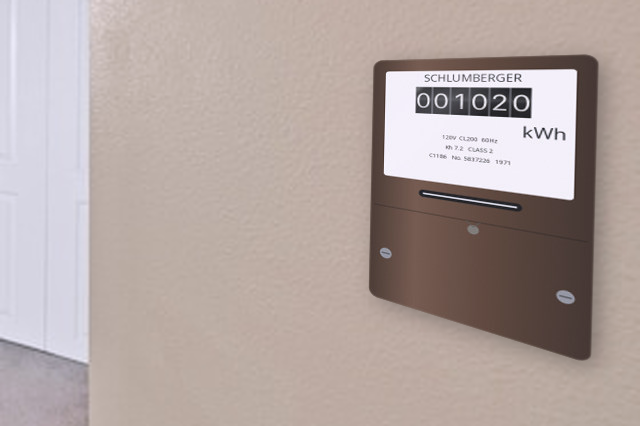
1020 kWh
